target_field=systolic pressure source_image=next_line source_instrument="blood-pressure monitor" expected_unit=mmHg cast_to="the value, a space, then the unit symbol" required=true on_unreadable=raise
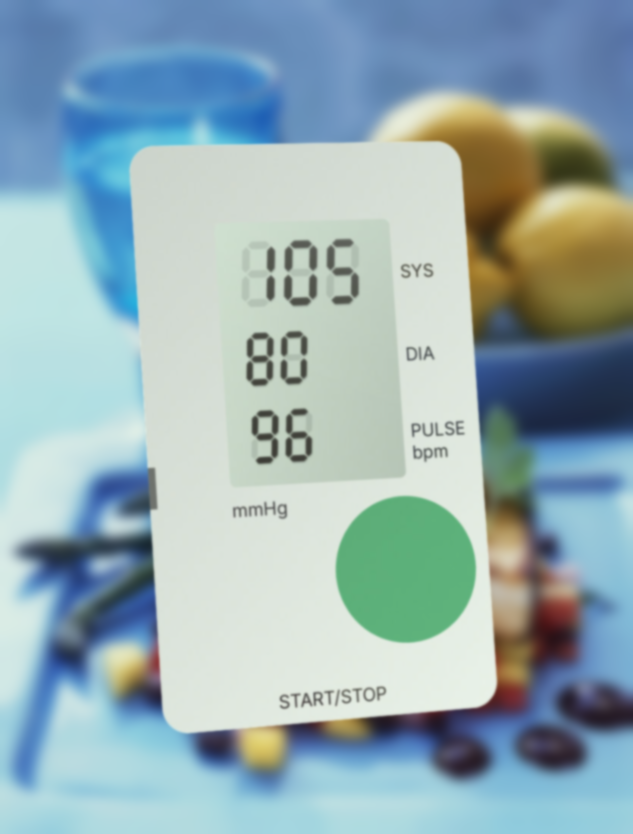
105 mmHg
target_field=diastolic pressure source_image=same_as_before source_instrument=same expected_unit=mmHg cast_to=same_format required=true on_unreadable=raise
80 mmHg
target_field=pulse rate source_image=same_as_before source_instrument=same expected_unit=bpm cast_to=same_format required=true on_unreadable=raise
96 bpm
